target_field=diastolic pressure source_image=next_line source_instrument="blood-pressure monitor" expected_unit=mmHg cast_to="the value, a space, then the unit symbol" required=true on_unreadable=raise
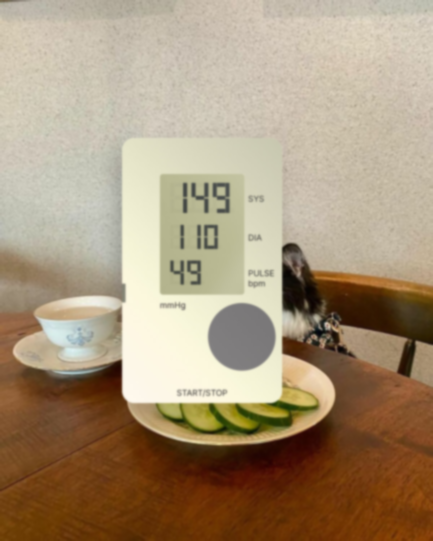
110 mmHg
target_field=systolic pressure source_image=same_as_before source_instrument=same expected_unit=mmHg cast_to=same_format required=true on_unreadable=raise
149 mmHg
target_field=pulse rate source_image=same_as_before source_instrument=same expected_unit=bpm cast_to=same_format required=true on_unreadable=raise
49 bpm
